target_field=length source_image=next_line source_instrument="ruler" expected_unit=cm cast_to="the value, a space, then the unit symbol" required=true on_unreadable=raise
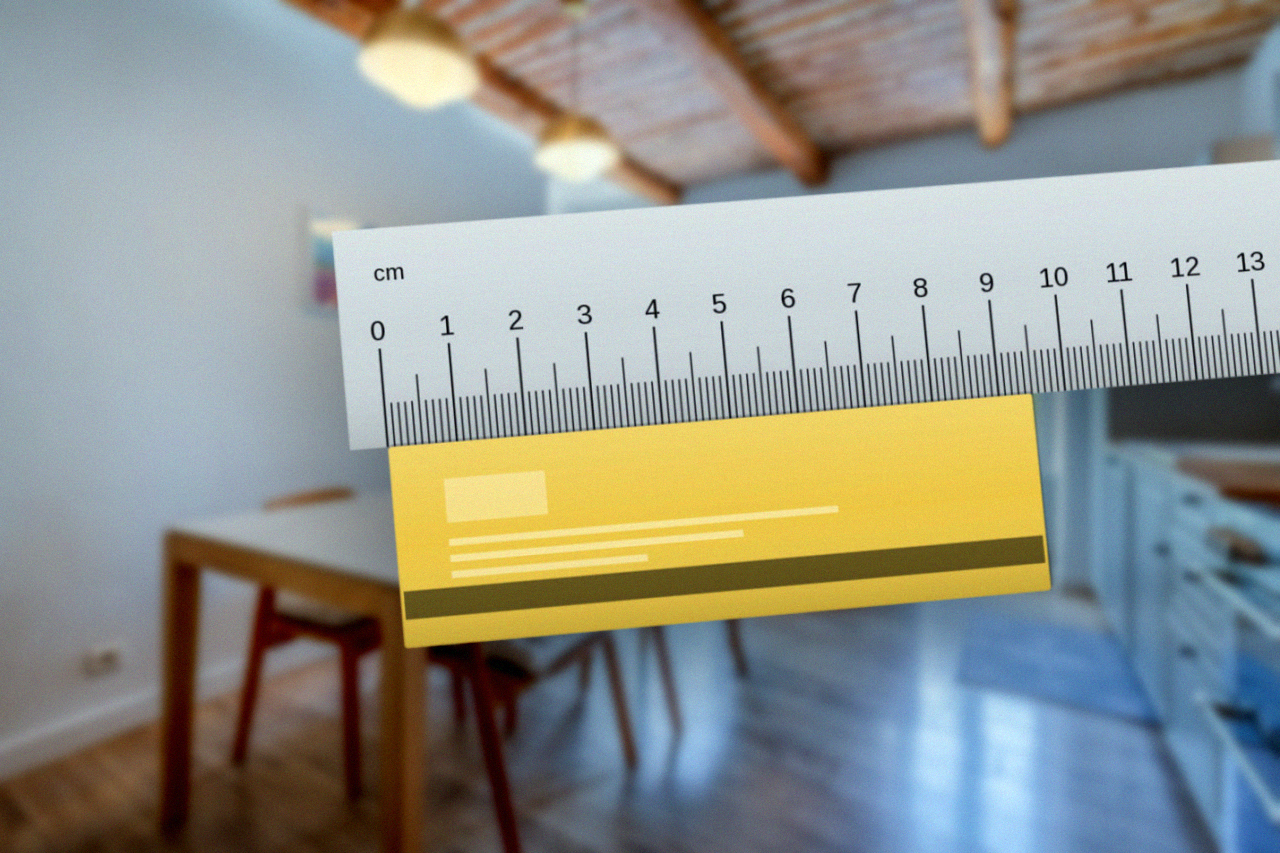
9.5 cm
